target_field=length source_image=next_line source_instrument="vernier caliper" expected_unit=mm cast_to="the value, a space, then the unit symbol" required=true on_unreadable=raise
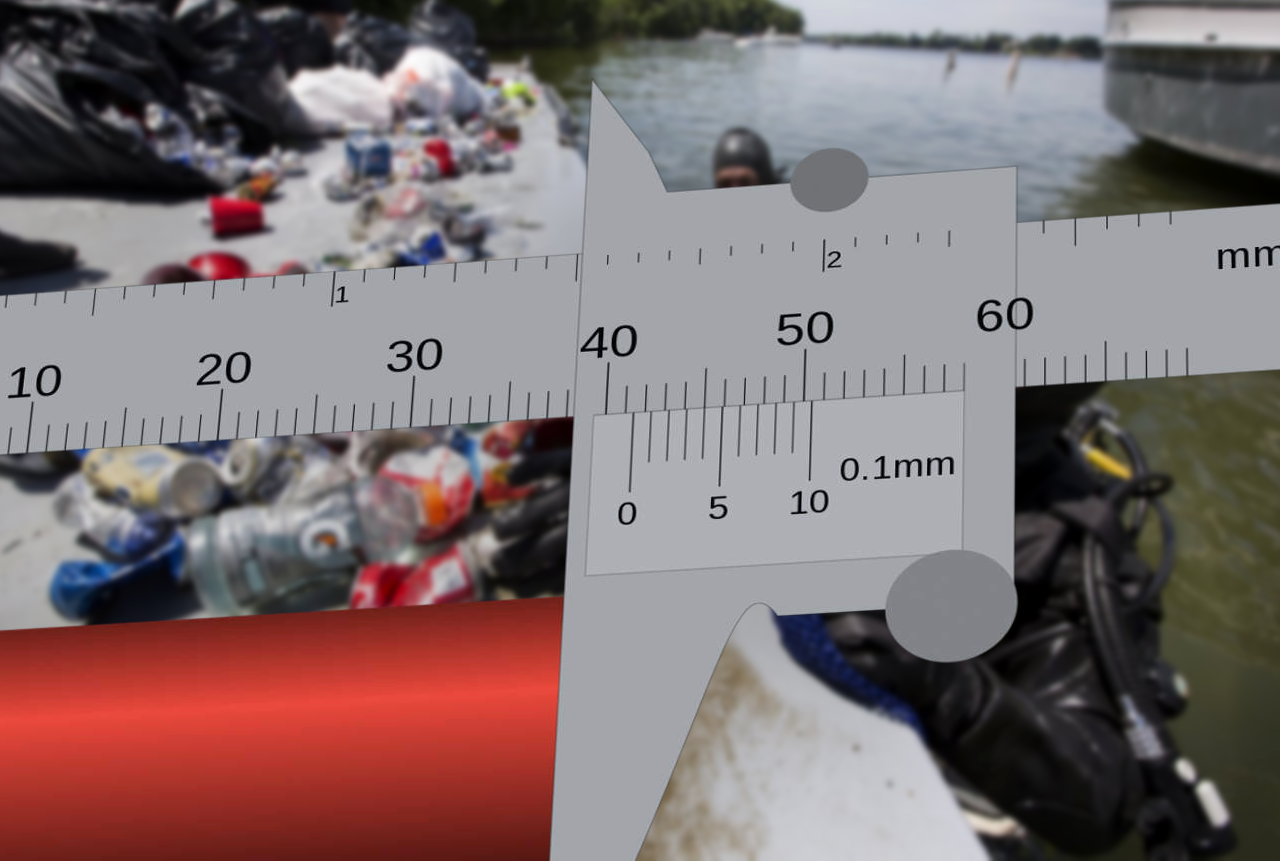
41.4 mm
